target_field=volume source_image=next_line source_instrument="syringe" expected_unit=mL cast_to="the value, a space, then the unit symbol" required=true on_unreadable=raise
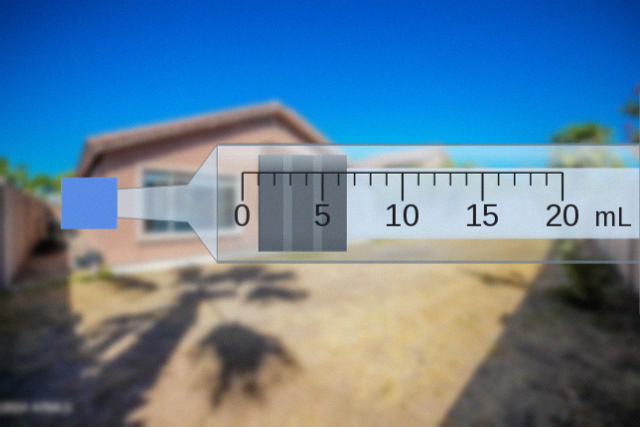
1 mL
